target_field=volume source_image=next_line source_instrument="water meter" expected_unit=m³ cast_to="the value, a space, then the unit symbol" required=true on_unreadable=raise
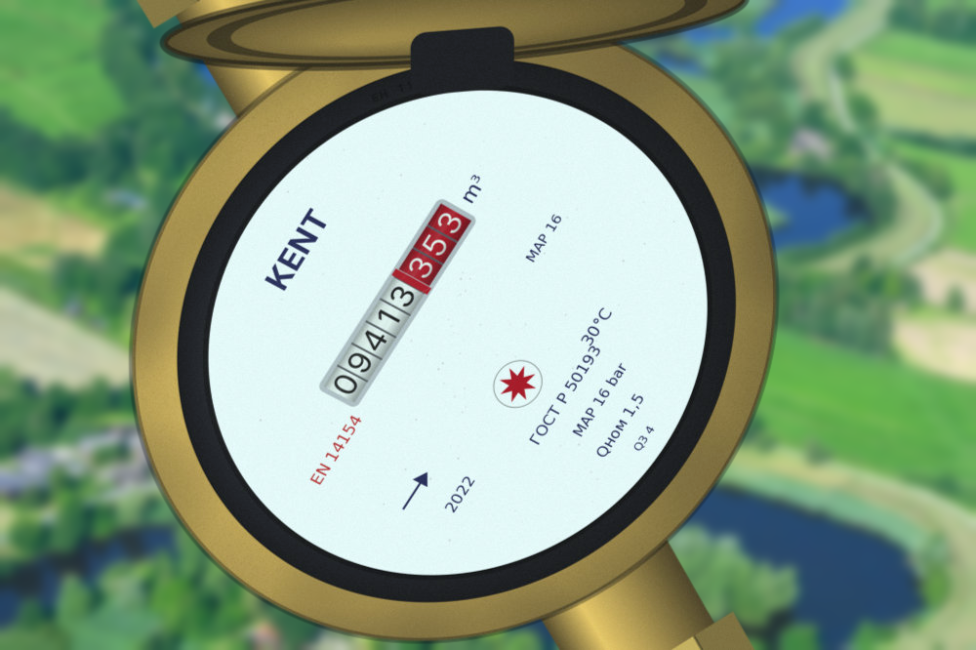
9413.353 m³
